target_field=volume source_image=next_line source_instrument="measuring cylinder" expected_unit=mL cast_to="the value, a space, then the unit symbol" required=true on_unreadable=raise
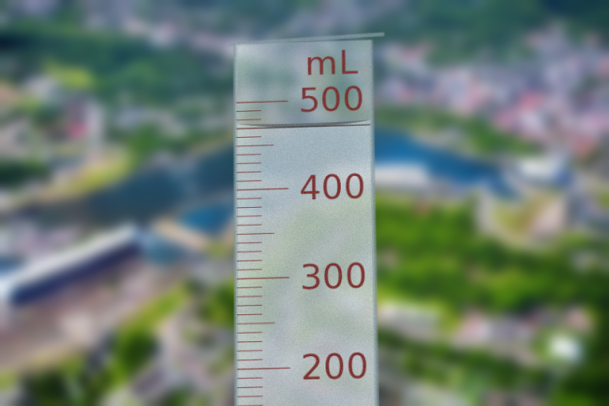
470 mL
